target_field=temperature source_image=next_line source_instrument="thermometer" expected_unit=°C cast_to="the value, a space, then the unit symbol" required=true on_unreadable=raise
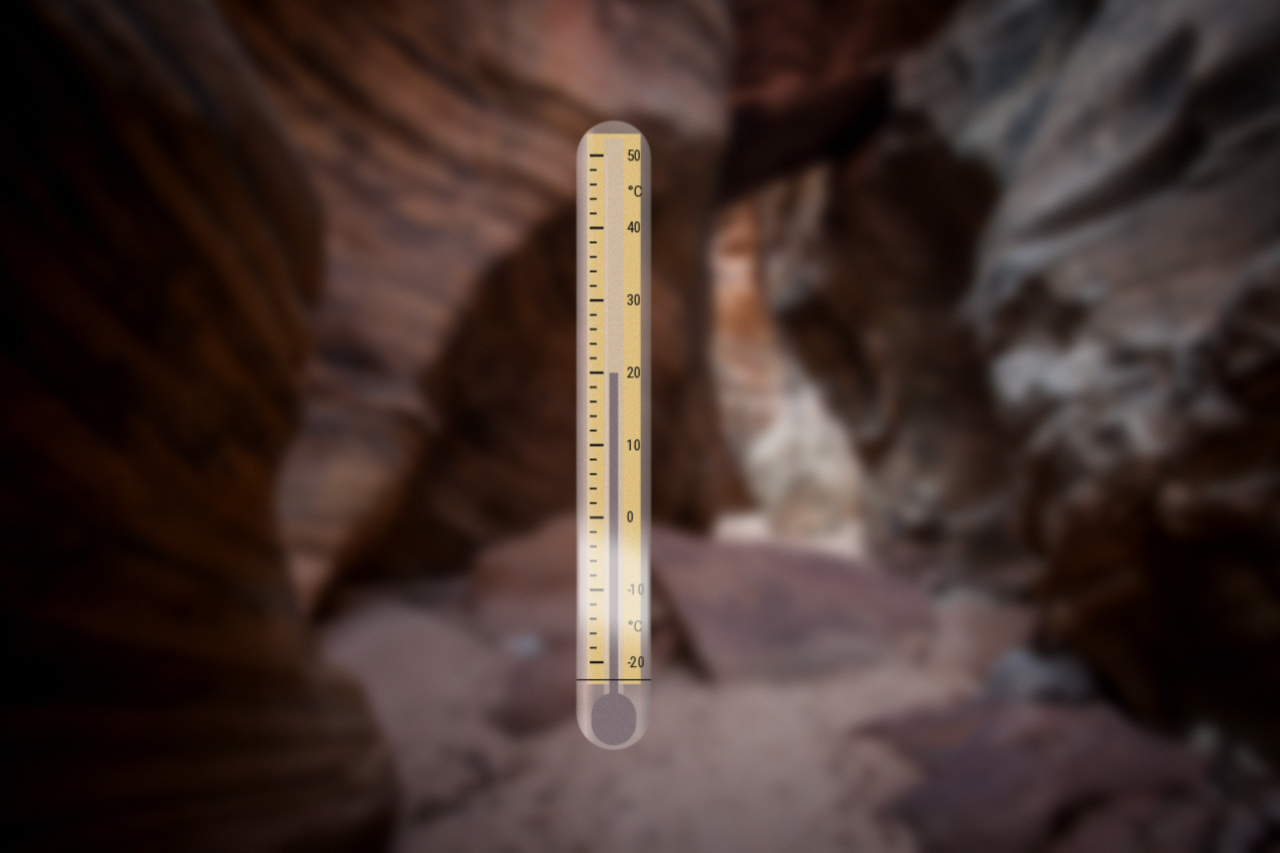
20 °C
